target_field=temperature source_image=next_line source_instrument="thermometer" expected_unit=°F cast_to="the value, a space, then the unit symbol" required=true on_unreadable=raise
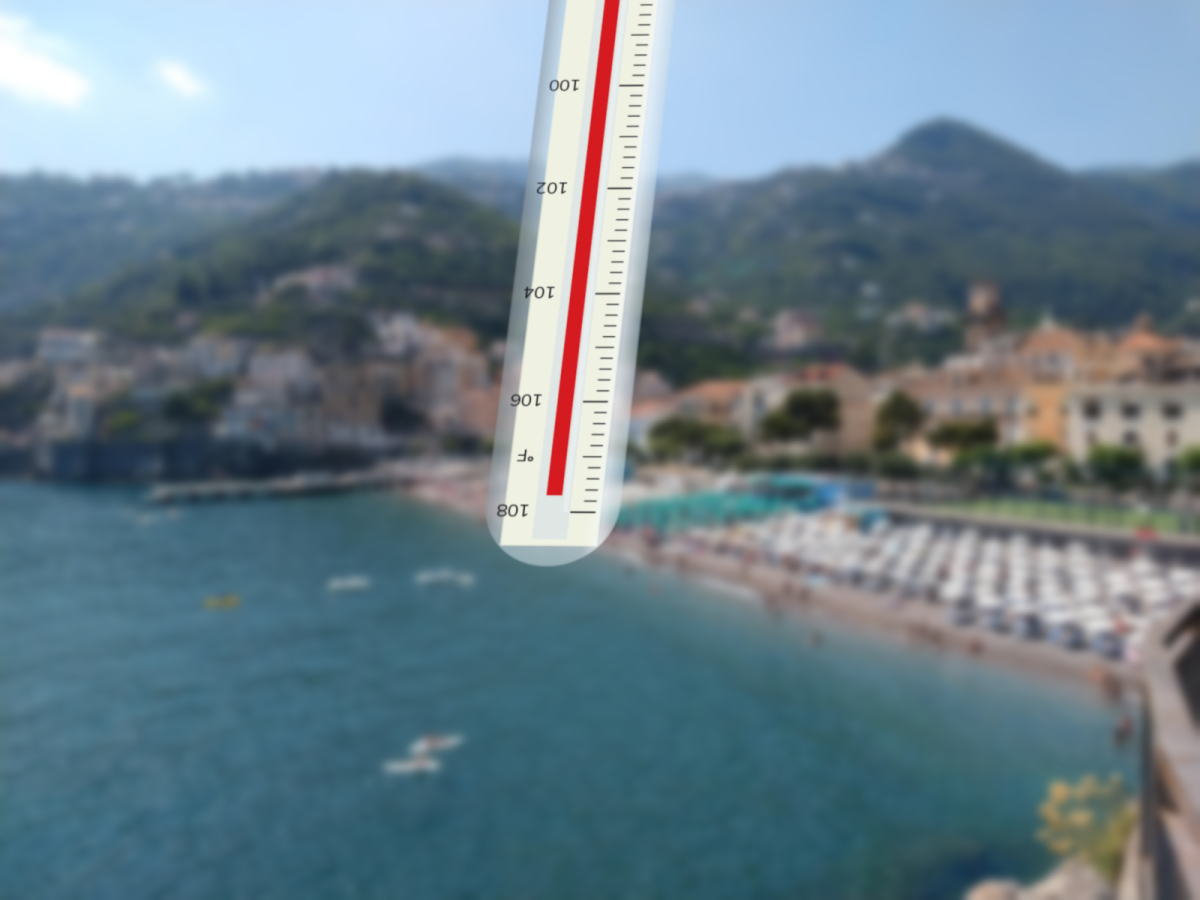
107.7 °F
